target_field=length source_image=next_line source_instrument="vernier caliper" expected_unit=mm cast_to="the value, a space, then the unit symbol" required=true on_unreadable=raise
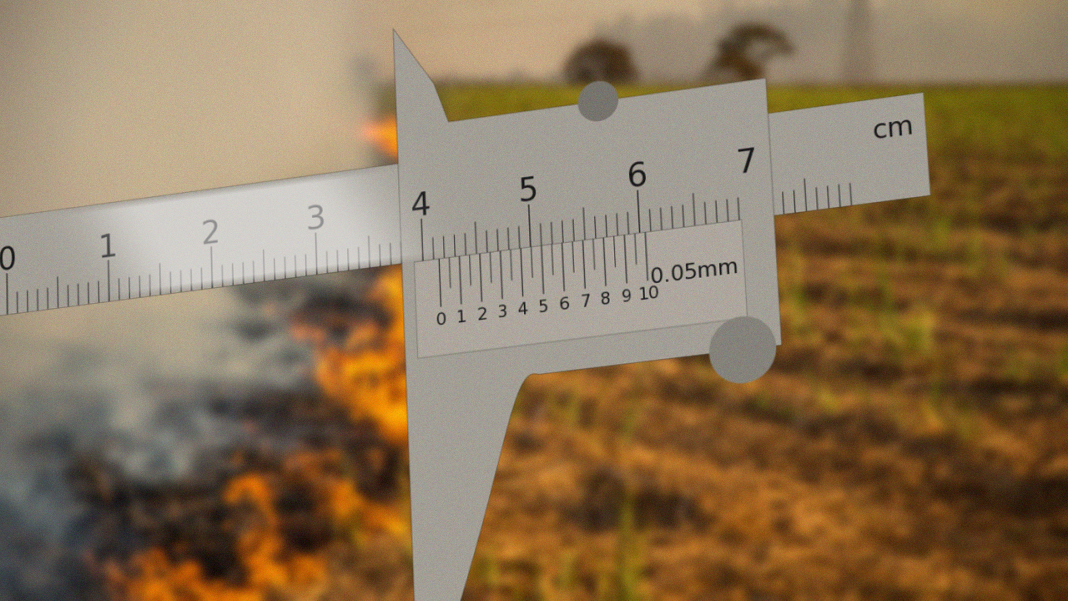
41.5 mm
